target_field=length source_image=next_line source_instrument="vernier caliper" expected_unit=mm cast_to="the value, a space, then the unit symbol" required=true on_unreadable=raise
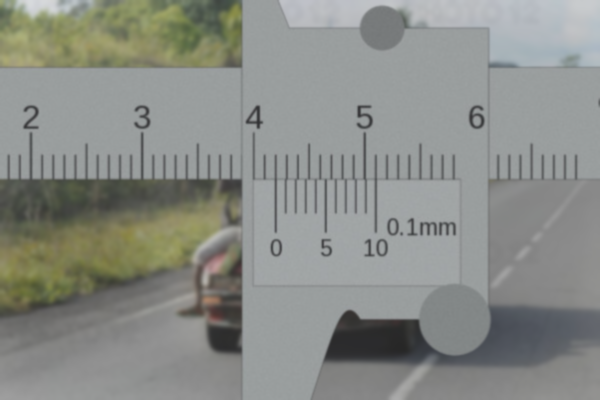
42.0 mm
